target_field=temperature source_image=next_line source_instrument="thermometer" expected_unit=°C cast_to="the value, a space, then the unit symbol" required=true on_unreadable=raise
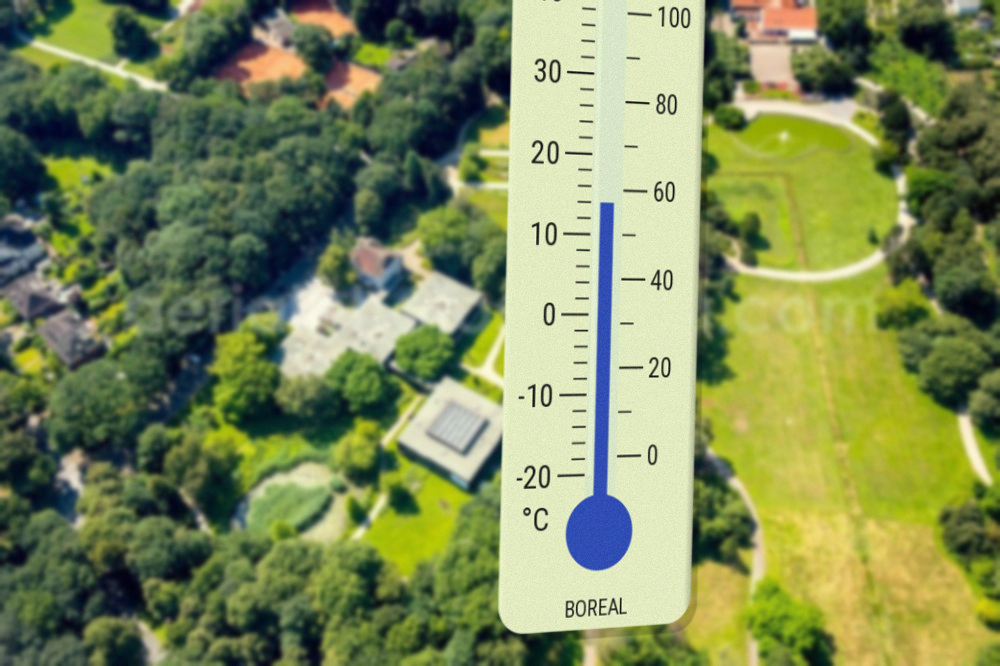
14 °C
